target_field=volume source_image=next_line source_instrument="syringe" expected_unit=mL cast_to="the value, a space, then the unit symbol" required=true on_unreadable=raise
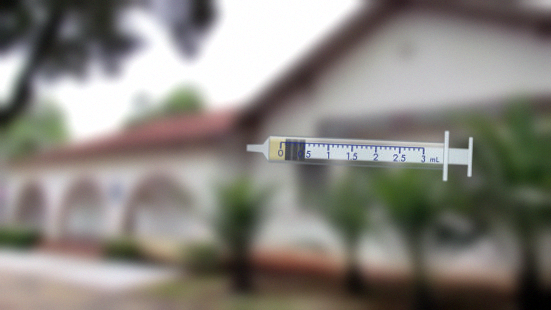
0.1 mL
